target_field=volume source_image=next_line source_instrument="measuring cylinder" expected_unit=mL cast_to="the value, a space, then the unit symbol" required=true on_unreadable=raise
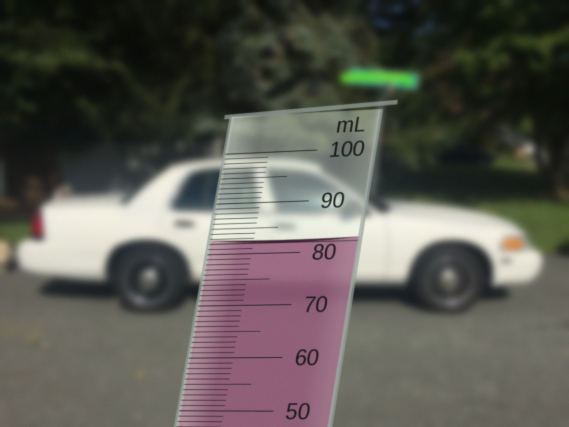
82 mL
